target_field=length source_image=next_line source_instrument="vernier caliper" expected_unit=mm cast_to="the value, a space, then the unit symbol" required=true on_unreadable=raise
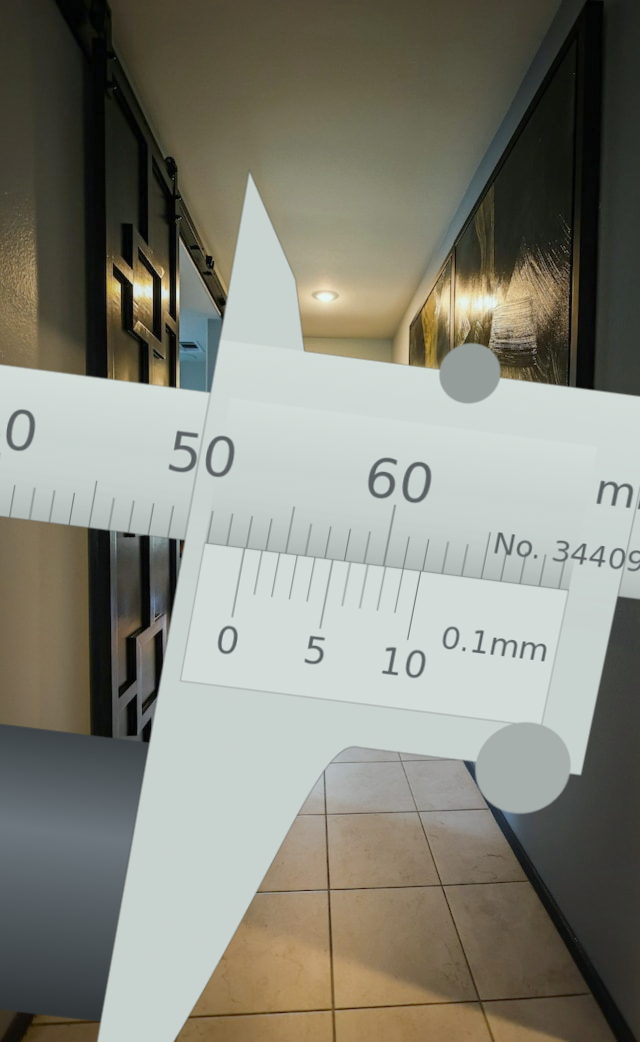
52.9 mm
